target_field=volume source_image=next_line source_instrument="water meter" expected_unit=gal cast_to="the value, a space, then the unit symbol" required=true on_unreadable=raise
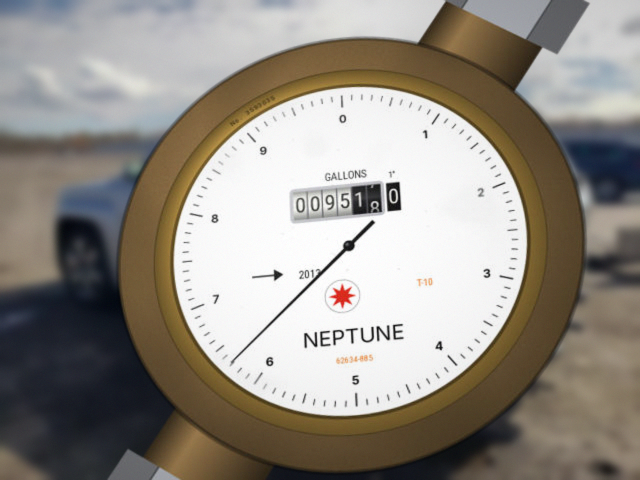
95176.3 gal
